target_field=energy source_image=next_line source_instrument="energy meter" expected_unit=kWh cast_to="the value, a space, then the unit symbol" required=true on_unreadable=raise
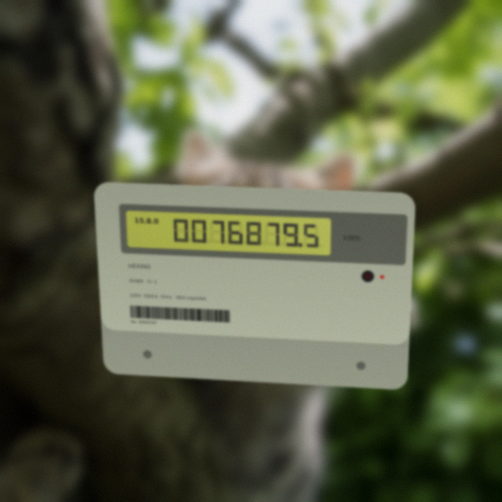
76879.5 kWh
